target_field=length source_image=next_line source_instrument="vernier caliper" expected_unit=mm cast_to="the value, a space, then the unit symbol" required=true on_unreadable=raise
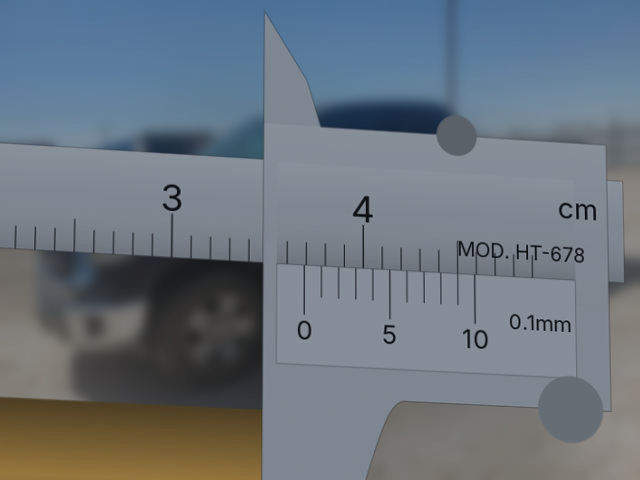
36.9 mm
